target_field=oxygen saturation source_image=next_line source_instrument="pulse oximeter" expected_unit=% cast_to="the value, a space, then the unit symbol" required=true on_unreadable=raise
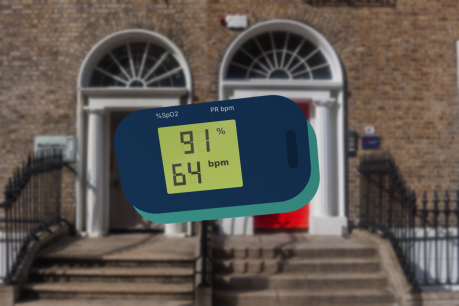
91 %
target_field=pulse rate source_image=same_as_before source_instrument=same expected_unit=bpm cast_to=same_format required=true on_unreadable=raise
64 bpm
